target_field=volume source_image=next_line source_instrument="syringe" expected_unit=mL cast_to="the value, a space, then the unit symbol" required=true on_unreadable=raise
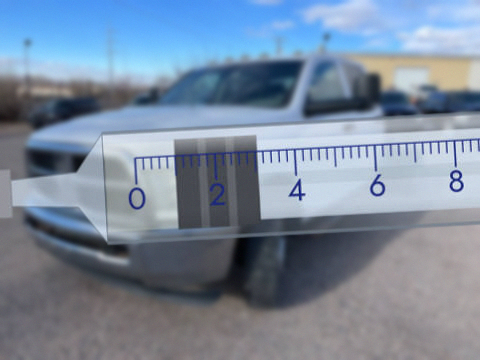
1 mL
